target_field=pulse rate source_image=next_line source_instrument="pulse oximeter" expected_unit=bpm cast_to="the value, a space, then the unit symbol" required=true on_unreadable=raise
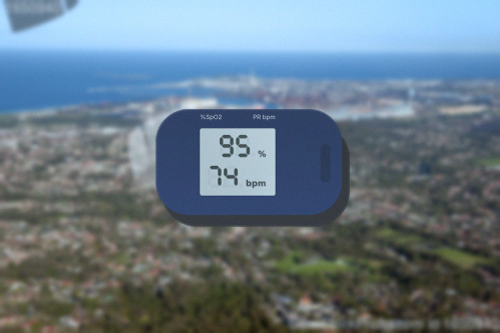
74 bpm
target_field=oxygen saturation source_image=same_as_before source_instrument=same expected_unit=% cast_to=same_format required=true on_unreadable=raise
95 %
